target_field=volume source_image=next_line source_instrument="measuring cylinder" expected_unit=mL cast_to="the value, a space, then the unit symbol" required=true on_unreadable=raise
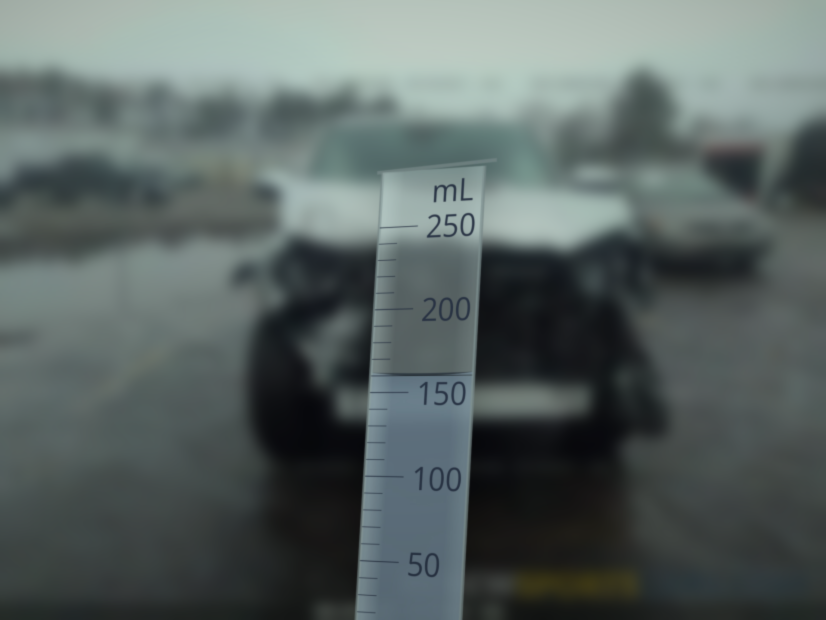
160 mL
